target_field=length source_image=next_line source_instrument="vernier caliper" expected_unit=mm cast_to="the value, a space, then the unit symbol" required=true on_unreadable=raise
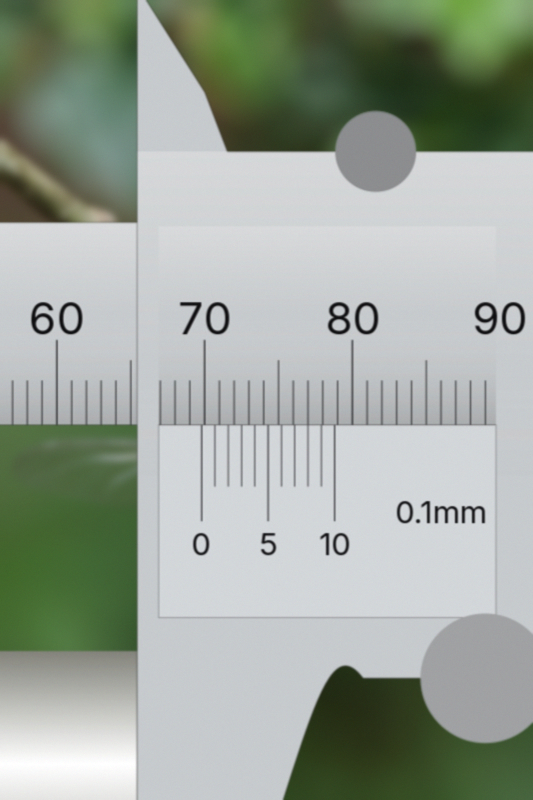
69.8 mm
